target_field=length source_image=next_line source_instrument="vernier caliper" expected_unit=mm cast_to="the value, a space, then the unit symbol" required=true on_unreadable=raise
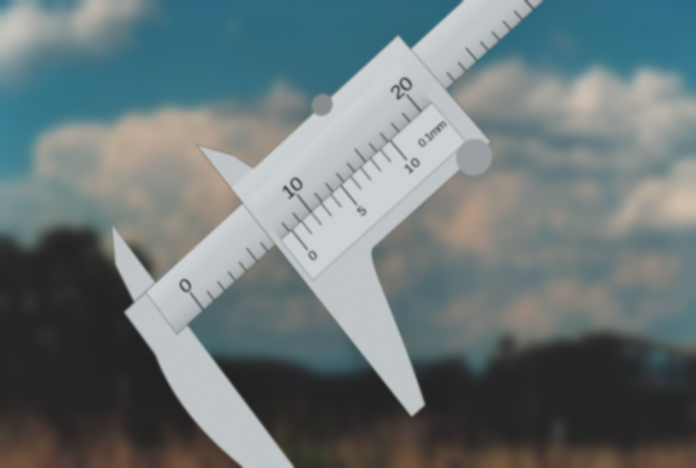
8.2 mm
